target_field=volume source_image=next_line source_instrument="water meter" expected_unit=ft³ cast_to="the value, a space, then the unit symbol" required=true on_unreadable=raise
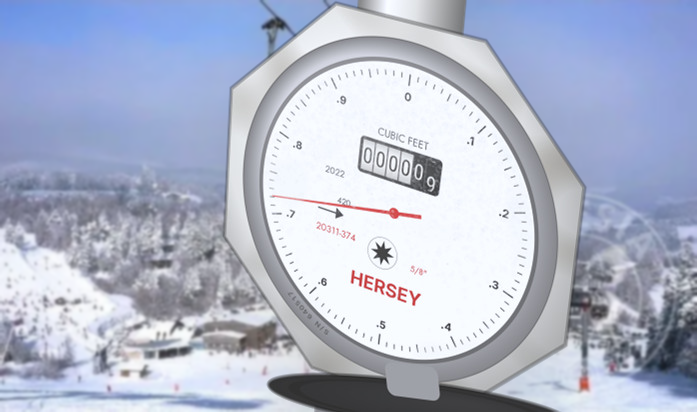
8.72 ft³
